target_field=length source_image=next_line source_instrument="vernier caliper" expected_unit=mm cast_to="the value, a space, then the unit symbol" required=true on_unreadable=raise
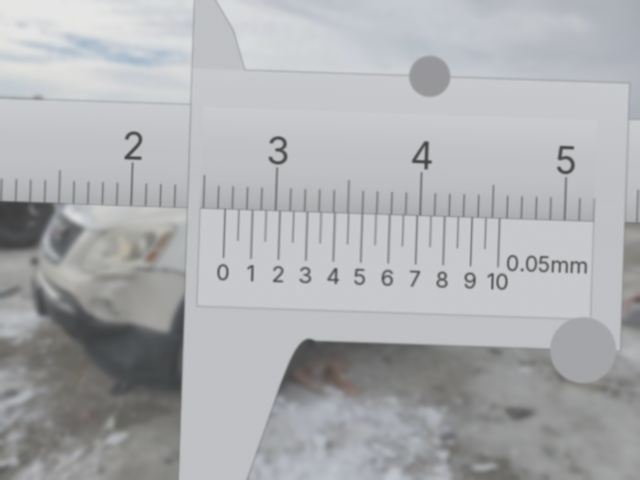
26.5 mm
